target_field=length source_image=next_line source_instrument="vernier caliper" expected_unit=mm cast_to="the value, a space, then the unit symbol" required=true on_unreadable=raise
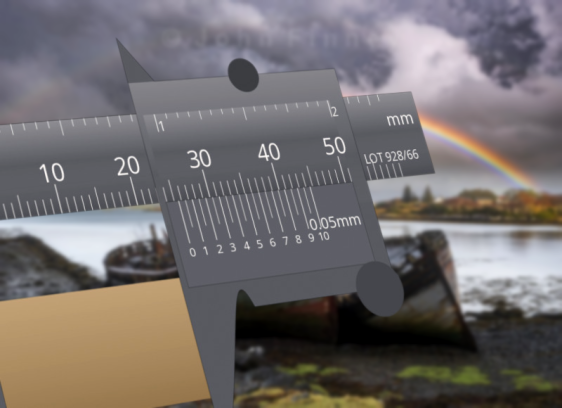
25.6 mm
